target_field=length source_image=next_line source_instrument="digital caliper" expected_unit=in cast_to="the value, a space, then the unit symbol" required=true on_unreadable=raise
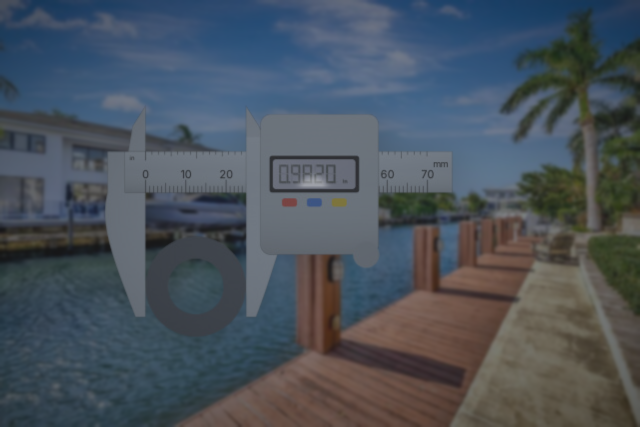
0.9820 in
